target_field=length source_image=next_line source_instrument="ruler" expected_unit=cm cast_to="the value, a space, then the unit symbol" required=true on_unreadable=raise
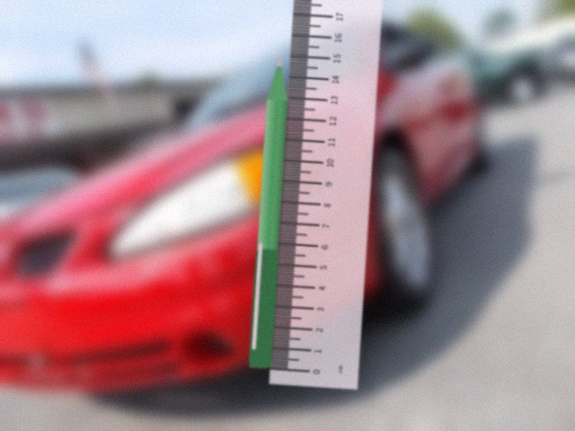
15 cm
